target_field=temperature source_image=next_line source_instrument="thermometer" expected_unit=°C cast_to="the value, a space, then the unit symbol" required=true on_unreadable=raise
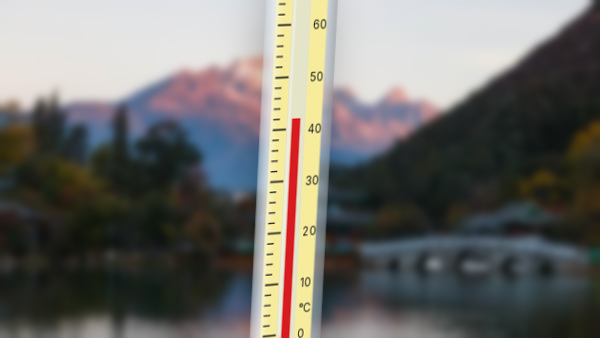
42 °C
